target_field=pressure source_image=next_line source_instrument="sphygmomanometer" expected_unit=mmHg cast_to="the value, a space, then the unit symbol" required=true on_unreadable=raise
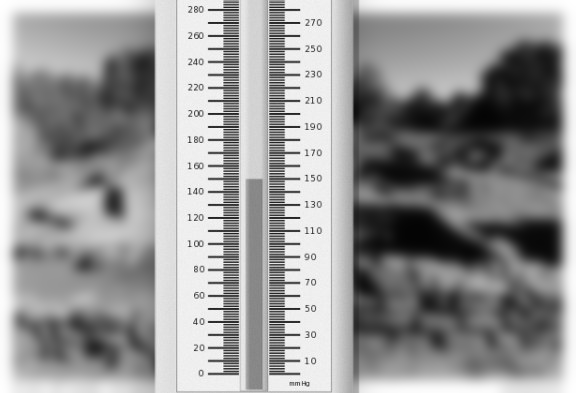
150 mmHg
